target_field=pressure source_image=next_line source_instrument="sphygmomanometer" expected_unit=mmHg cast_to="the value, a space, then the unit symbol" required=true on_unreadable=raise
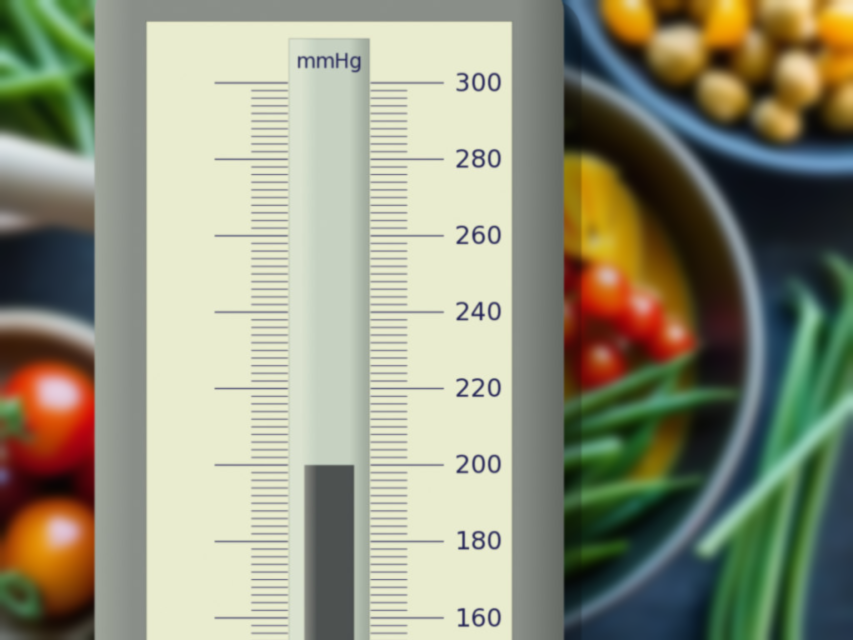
200 mmHg
